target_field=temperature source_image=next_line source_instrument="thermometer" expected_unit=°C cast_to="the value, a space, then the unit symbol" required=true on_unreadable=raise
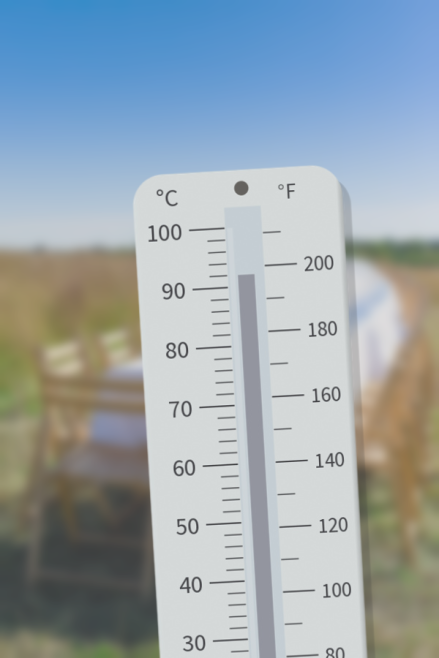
92 °C
